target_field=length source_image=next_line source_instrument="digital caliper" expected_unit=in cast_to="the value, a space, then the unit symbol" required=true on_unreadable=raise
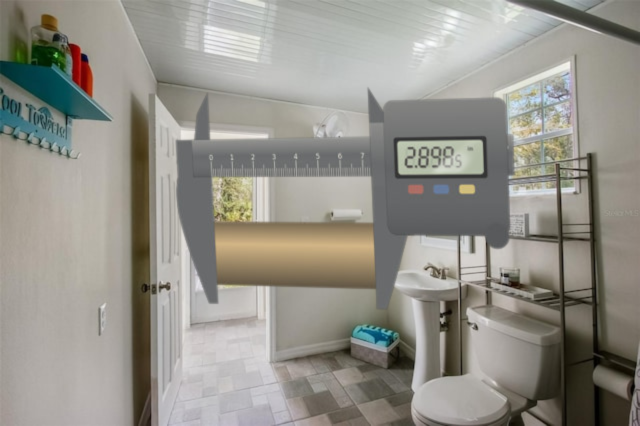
2.8985 in
